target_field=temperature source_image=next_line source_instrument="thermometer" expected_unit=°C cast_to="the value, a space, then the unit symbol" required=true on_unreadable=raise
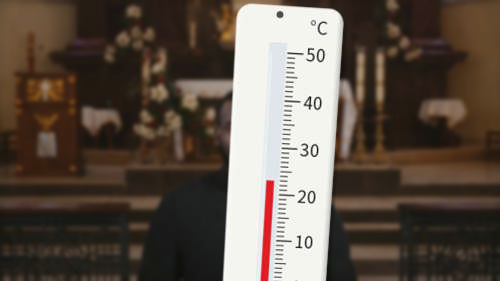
23 °C
